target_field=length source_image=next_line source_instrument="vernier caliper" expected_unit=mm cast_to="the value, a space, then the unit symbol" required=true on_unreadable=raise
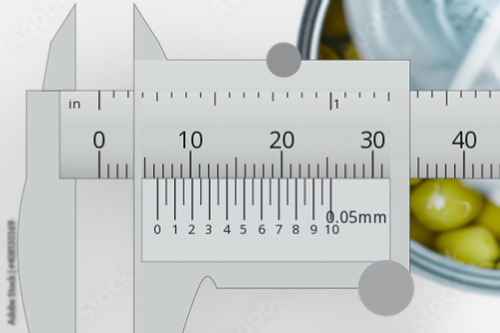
6.4 mm
